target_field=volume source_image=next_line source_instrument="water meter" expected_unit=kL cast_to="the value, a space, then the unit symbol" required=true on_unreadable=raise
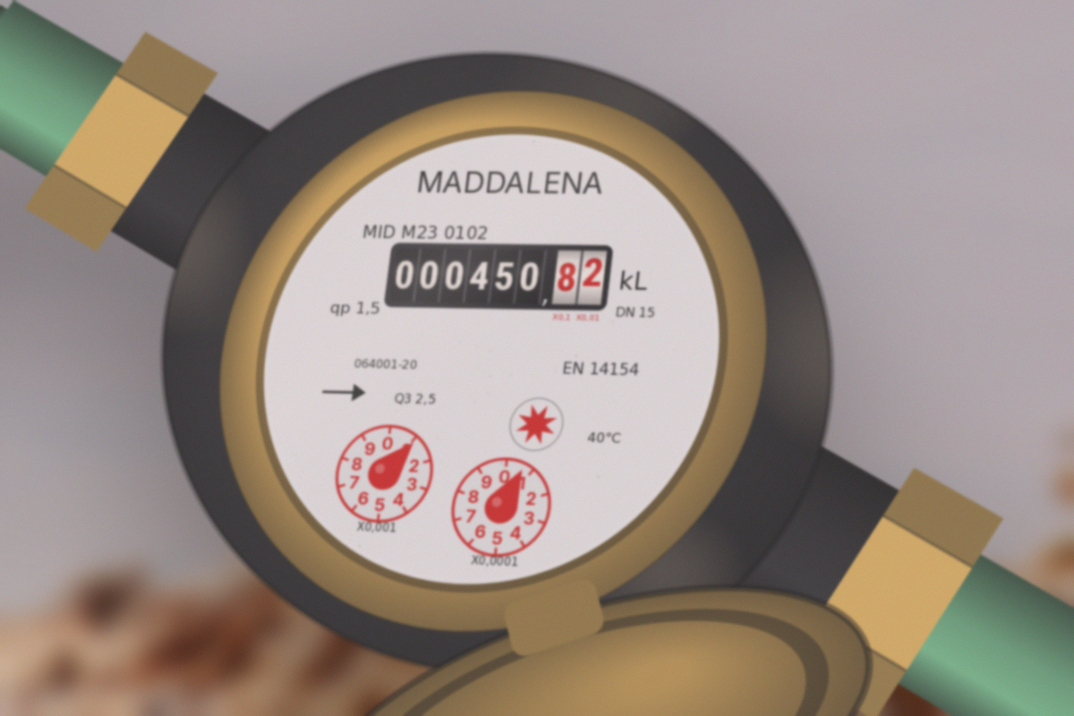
450.8210 kL
